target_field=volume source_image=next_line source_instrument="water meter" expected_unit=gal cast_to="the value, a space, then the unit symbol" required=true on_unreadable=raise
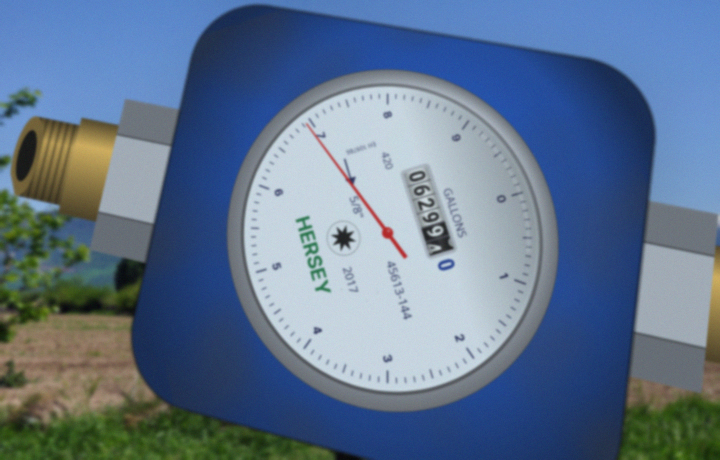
629936.9 gal
